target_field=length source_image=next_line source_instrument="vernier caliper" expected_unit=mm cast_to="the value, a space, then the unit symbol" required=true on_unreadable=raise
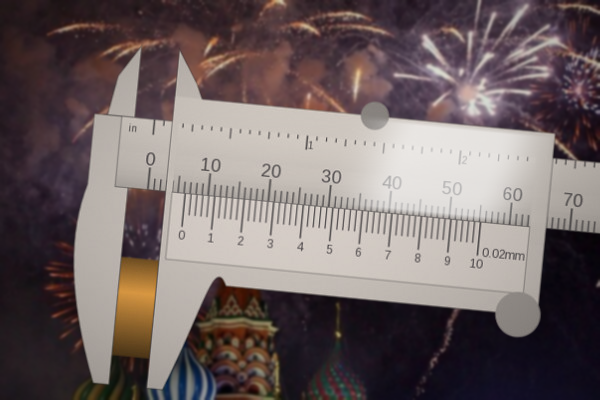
6.2 mm
